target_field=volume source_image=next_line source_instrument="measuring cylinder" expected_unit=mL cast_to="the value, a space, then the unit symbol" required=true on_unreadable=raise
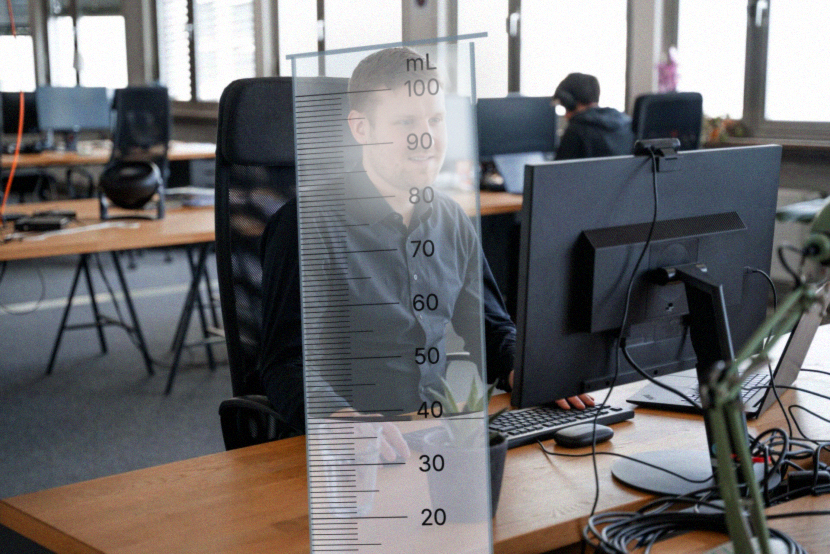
38 mL
